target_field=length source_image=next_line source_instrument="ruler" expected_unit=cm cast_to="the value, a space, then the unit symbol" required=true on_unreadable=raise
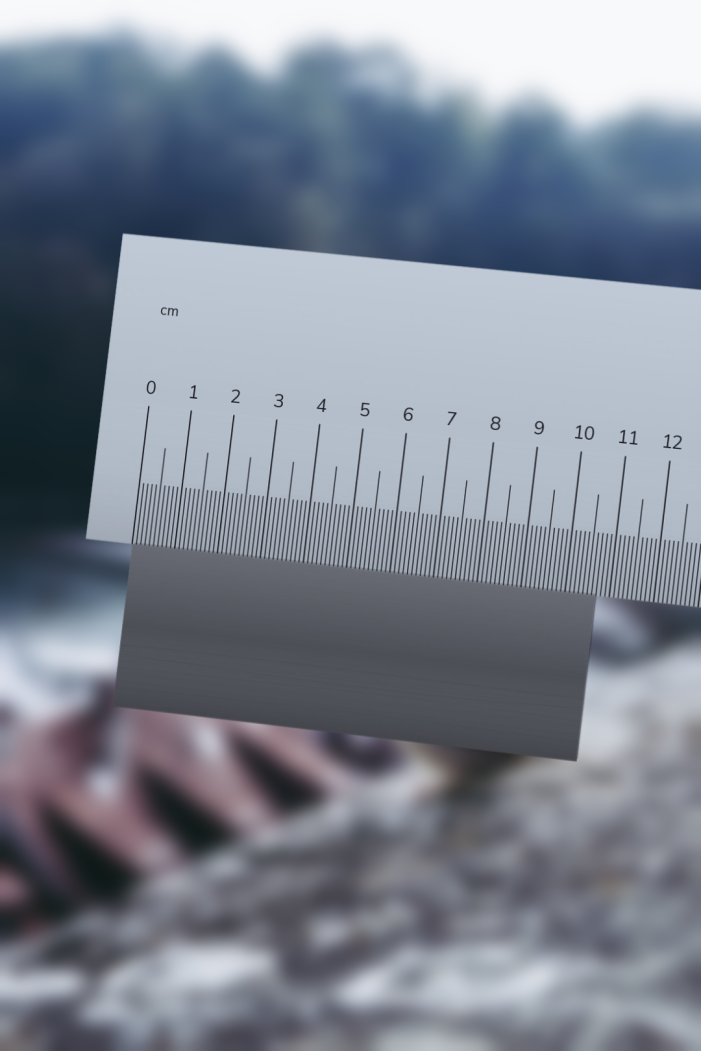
10.7 cm
